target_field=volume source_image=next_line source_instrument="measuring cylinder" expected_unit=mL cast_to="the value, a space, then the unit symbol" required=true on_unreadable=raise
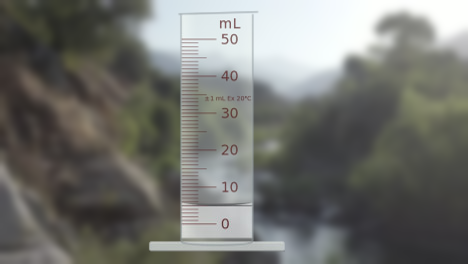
5 mL
